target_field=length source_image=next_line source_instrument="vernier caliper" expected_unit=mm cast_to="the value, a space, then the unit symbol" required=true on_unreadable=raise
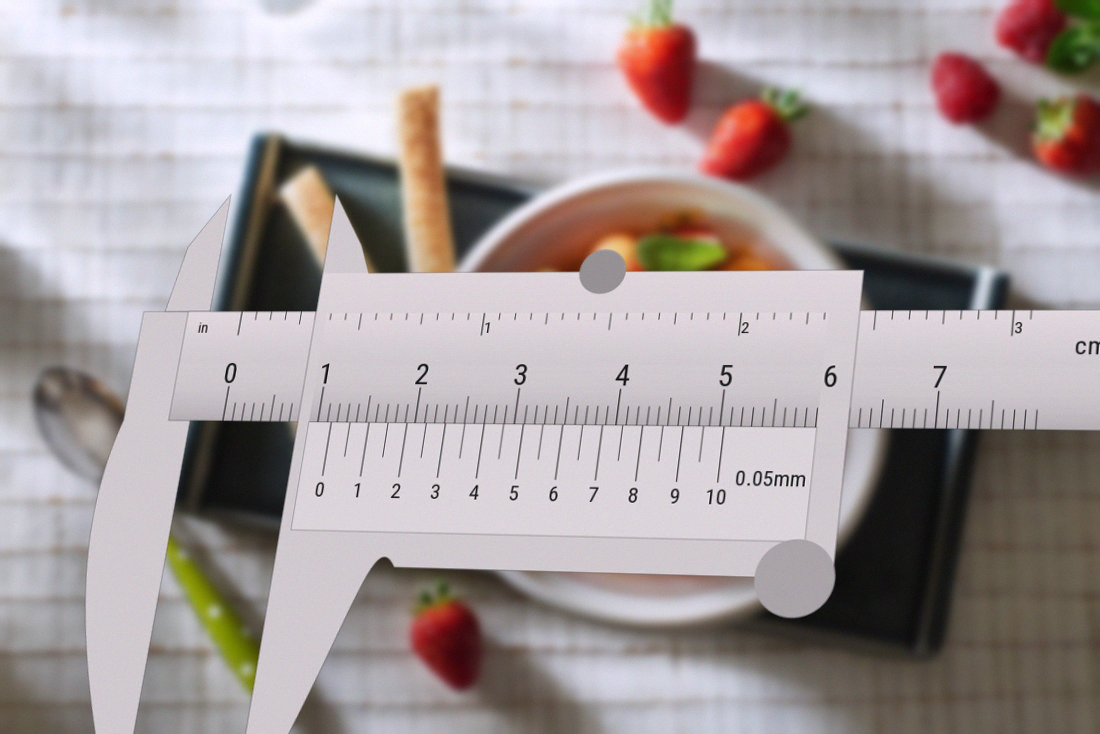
11.4 mm
